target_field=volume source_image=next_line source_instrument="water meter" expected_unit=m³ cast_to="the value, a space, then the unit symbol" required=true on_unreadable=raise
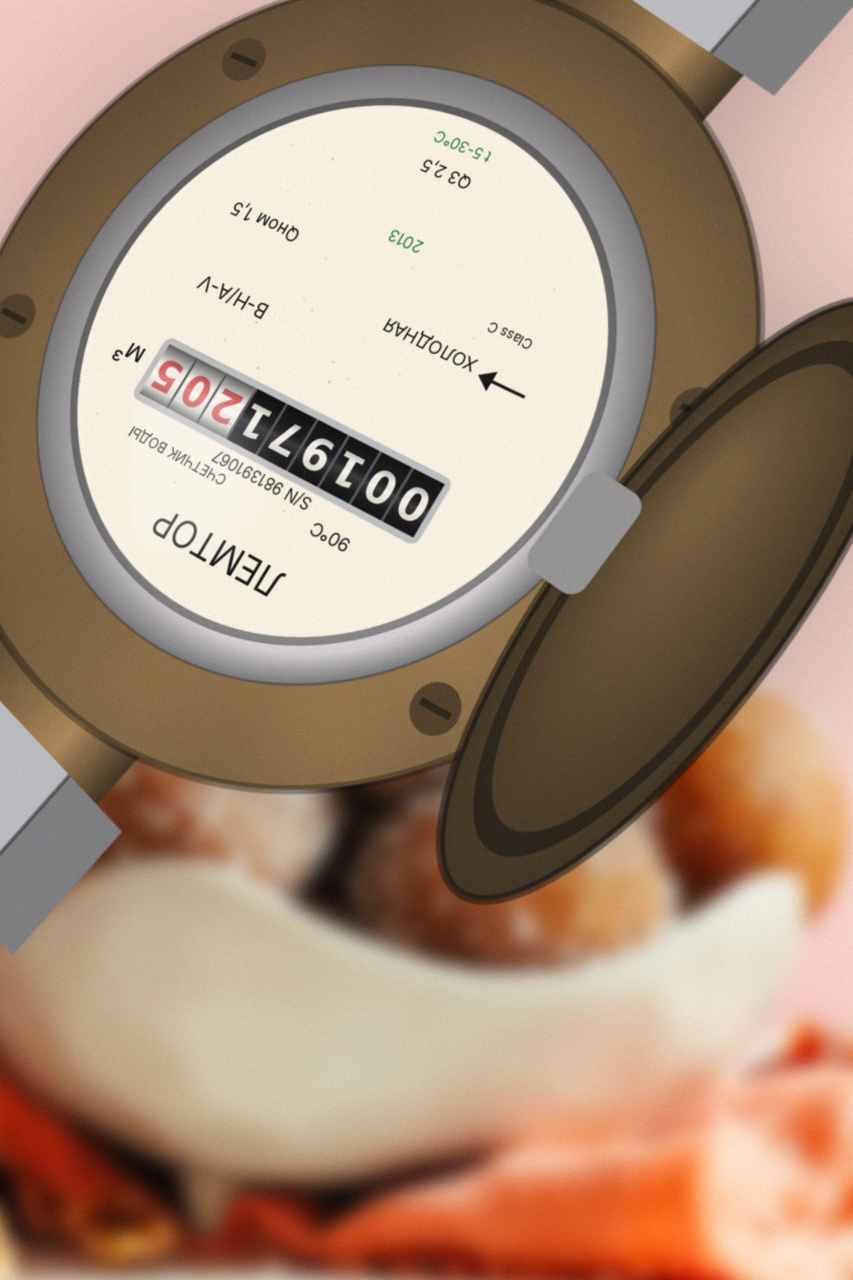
1971.205 m³
